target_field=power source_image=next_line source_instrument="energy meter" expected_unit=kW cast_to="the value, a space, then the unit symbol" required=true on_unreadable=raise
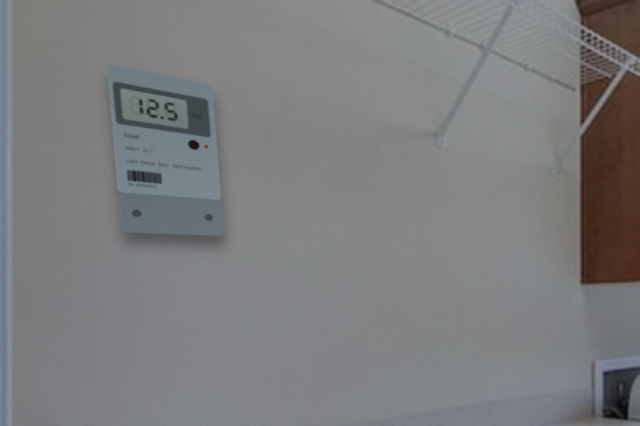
12.5 kW
